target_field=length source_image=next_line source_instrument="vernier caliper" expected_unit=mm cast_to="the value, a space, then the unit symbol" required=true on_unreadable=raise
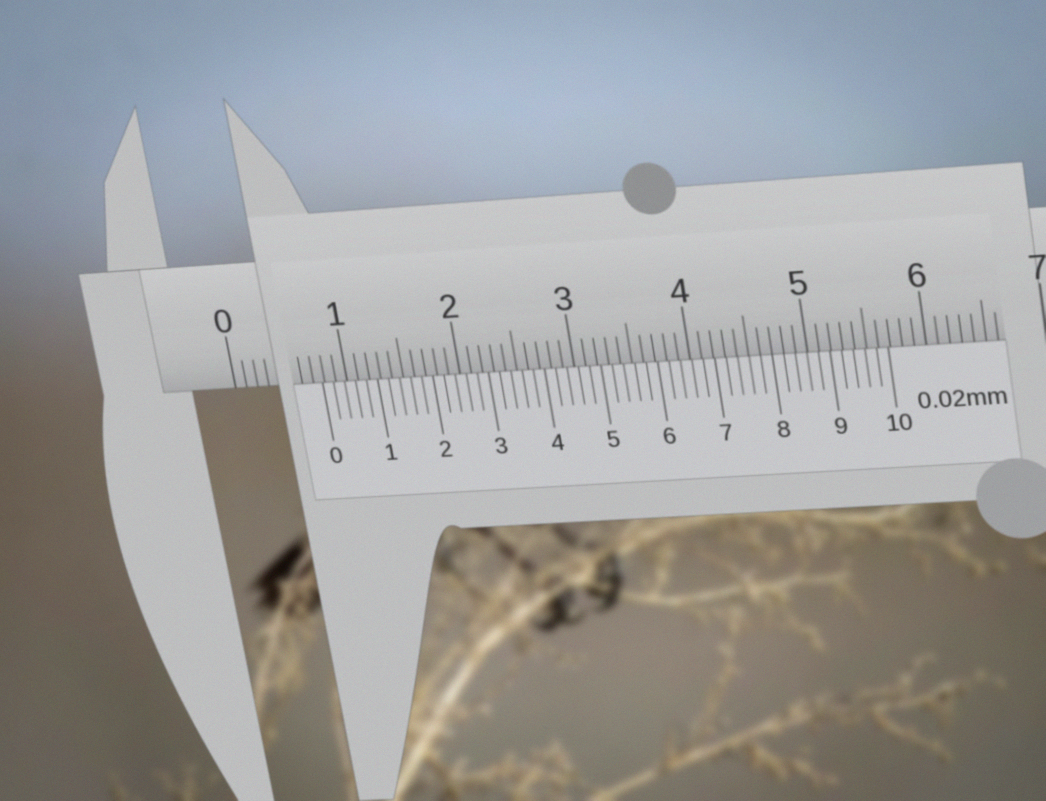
7.8 mm
